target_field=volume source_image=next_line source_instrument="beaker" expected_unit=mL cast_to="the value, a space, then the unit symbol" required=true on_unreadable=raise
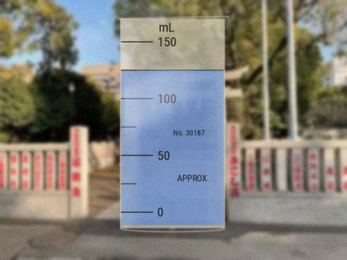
125 mL
